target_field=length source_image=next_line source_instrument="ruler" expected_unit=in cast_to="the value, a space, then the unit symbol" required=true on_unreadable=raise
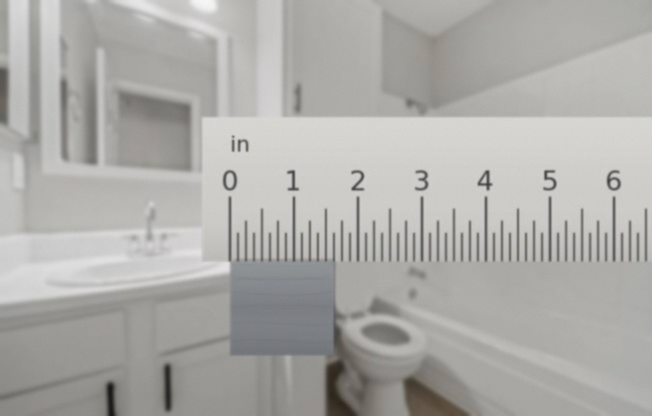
1.625 in
